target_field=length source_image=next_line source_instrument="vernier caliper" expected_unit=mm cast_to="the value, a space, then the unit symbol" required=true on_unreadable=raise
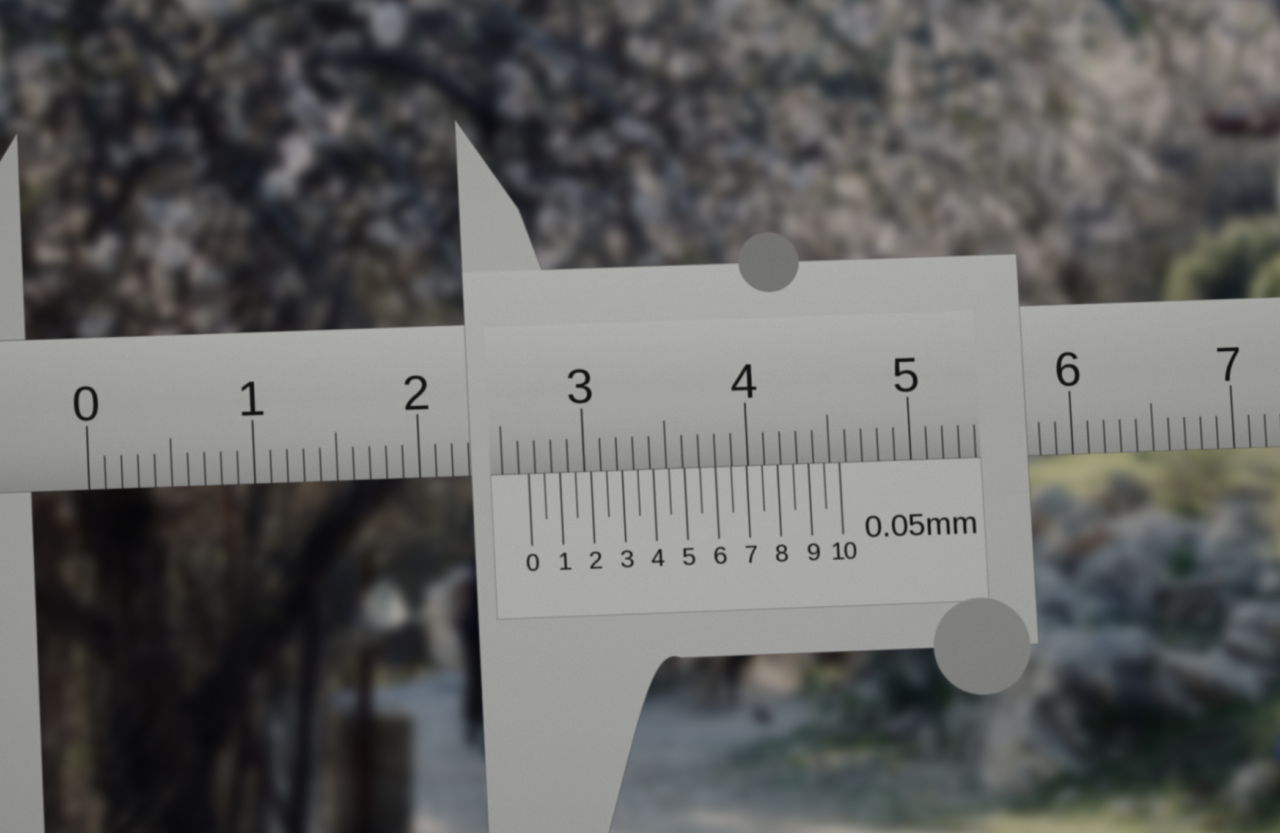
26.6 mm
